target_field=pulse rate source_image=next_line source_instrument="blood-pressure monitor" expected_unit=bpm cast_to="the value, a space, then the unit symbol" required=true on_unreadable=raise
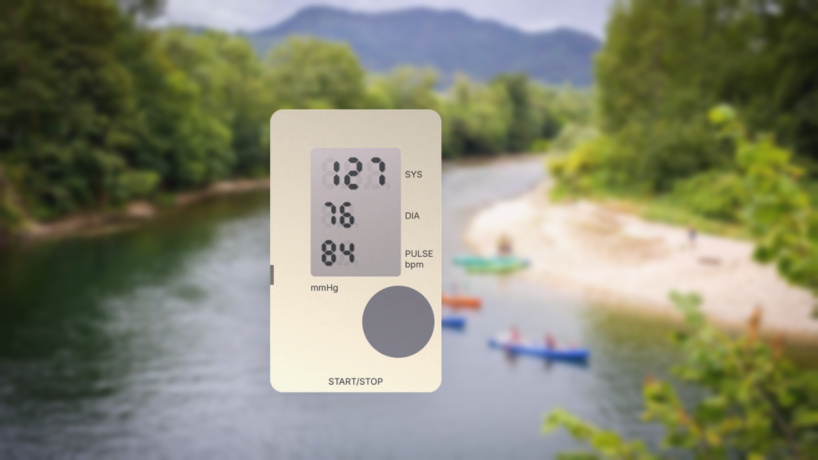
84 bpm
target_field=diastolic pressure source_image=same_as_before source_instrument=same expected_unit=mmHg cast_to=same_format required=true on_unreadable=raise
76 mmHg
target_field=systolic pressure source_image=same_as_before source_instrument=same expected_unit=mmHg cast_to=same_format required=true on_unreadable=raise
127 mmHg
